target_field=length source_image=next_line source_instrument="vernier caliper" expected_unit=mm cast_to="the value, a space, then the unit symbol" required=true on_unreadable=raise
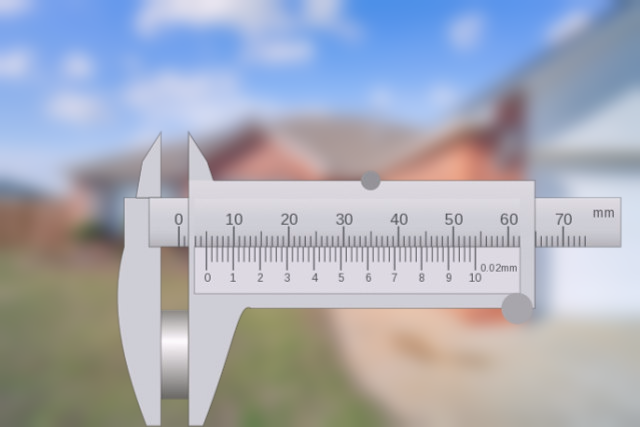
5.0 mm
